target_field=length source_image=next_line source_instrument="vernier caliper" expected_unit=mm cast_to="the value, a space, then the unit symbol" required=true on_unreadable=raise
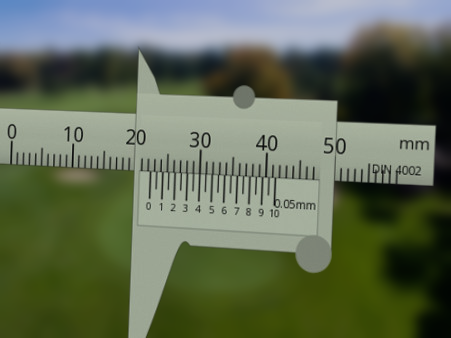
22.4 mm
